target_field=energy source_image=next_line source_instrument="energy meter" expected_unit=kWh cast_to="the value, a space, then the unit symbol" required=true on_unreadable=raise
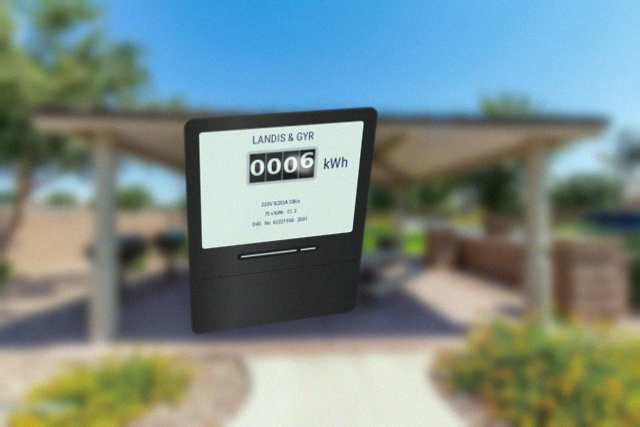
6 kWh
